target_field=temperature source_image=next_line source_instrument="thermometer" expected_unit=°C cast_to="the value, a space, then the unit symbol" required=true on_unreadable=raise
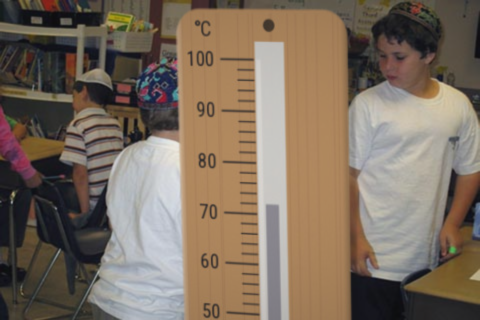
72 °C
